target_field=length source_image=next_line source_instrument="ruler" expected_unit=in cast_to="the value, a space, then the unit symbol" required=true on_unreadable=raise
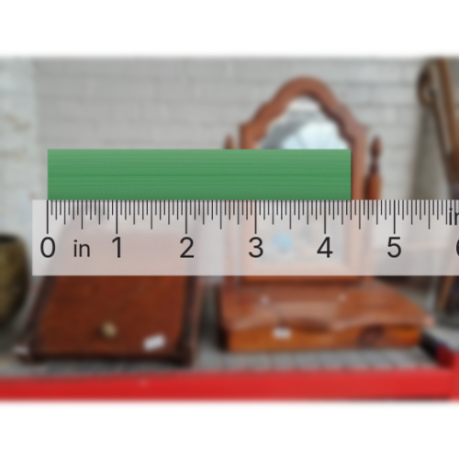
4.375 in
